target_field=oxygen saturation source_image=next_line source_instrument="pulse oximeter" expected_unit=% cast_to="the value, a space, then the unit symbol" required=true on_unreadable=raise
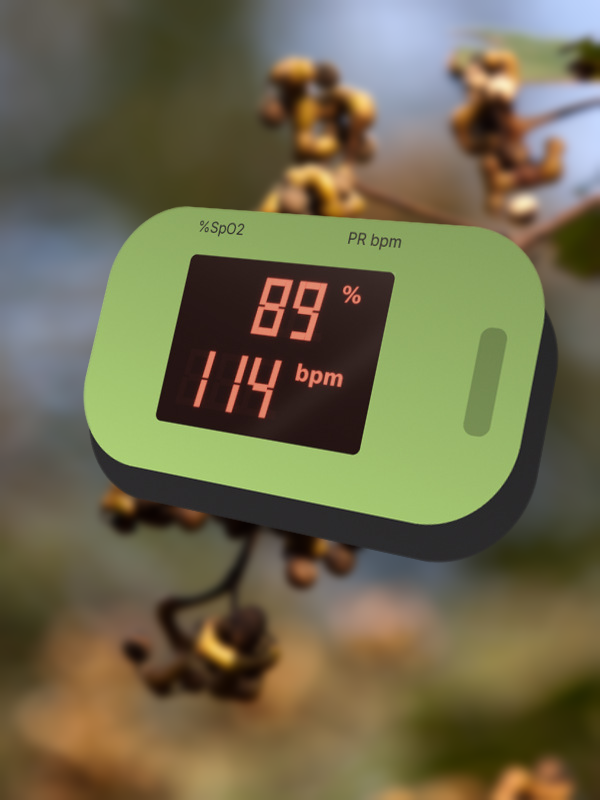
89 %
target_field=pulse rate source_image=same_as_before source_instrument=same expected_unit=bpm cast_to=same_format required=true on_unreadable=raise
114 bpm
